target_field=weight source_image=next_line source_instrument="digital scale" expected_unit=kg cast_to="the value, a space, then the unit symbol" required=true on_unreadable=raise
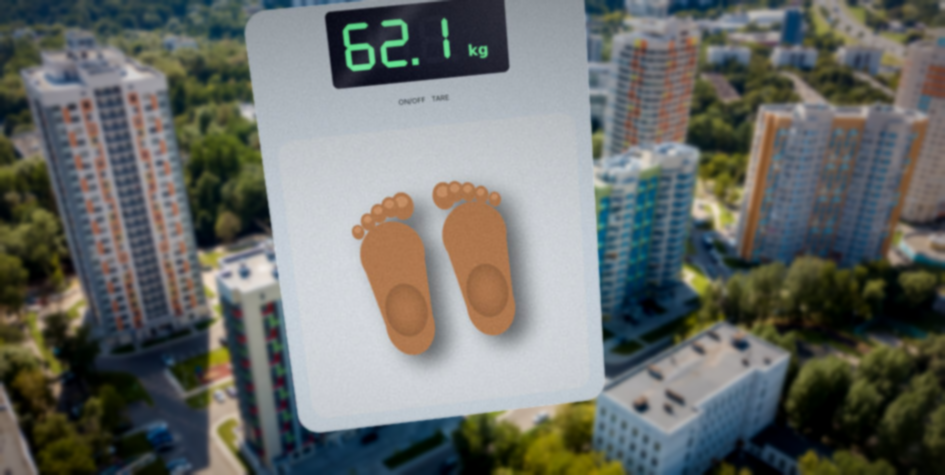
62.1 kg
